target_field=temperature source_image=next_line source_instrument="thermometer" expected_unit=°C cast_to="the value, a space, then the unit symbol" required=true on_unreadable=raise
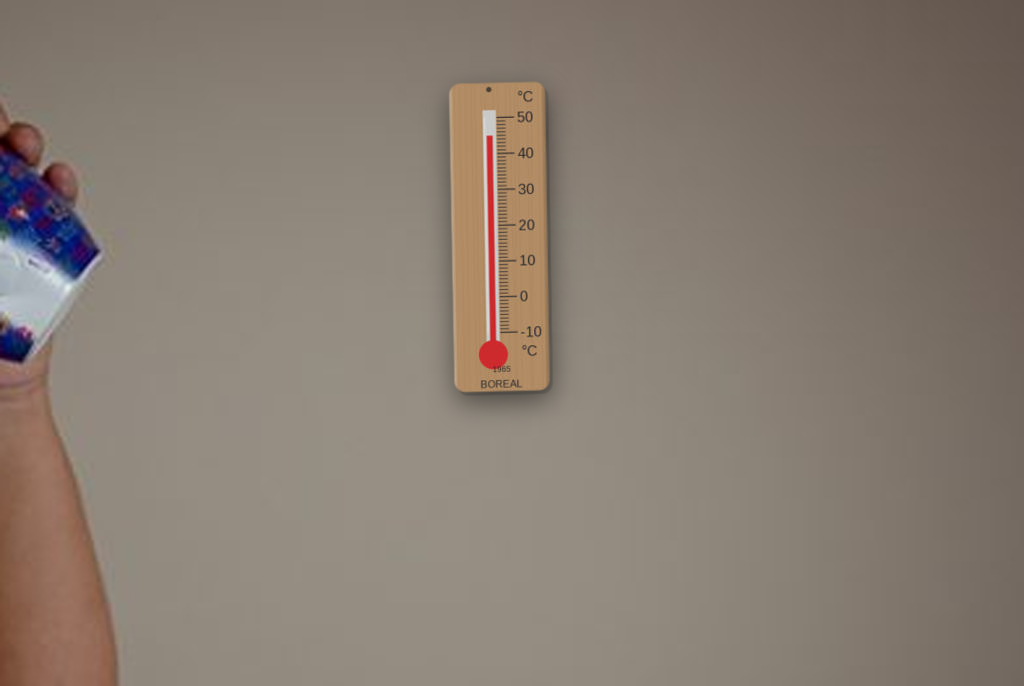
45 °C
